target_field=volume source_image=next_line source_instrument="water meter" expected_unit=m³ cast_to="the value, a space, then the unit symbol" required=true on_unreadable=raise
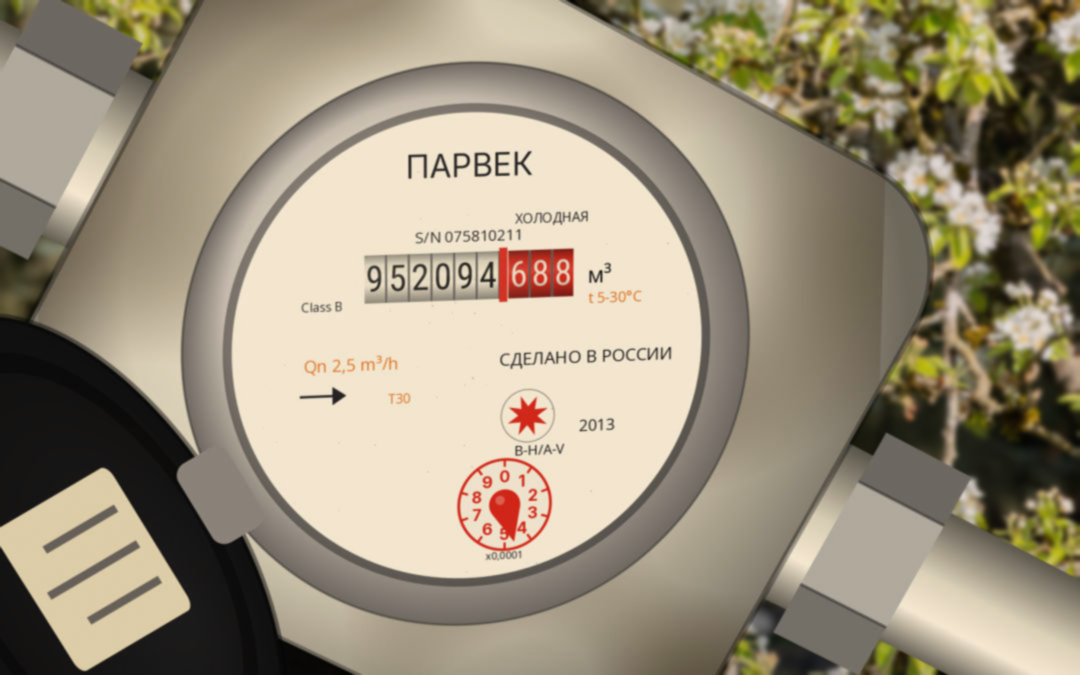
952094.6884 m³
